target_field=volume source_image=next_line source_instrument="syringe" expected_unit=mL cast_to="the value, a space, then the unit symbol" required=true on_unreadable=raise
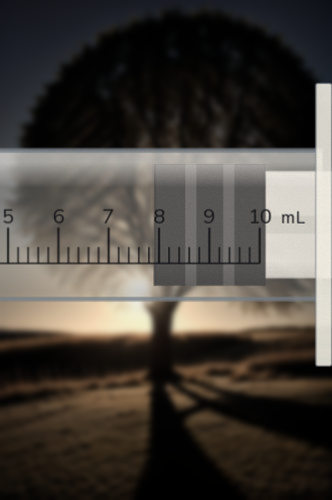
7.9 mL
